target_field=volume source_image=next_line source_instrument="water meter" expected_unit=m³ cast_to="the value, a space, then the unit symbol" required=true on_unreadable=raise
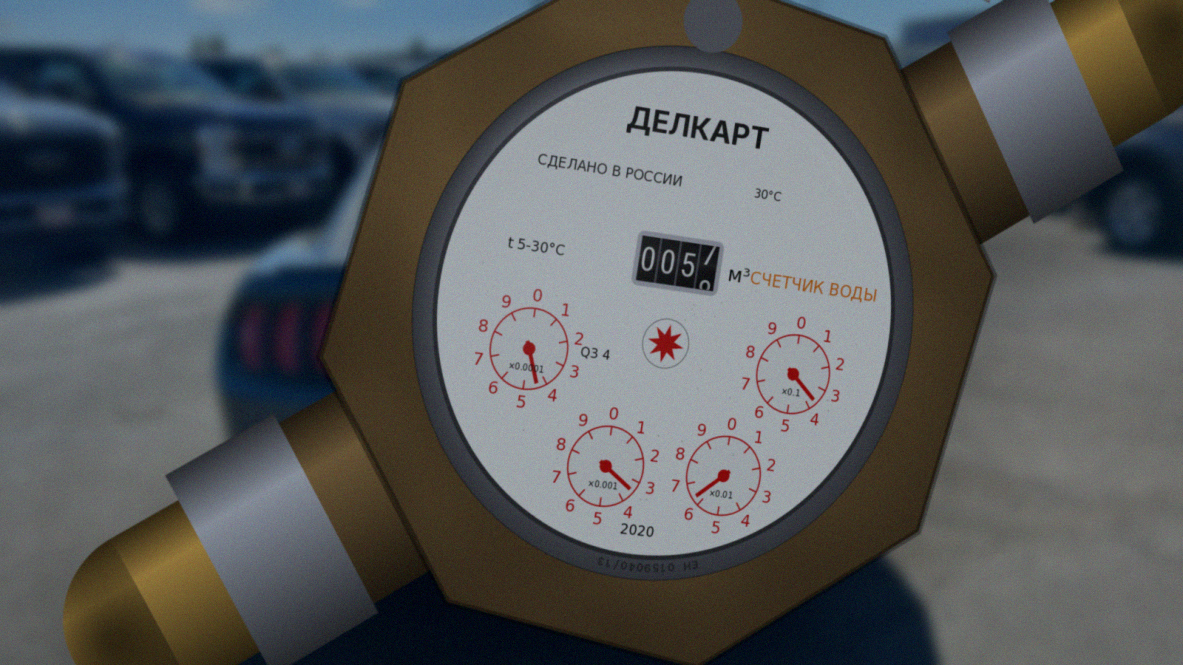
57.3634 m³
